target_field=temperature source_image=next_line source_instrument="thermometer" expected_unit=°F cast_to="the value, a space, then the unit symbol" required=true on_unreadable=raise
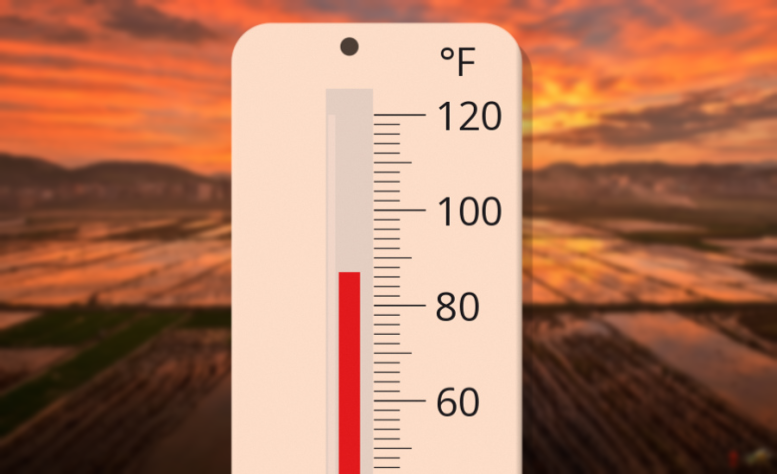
87 °F
